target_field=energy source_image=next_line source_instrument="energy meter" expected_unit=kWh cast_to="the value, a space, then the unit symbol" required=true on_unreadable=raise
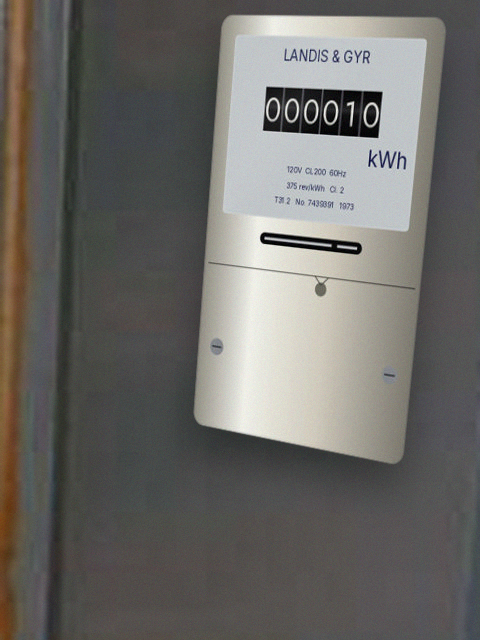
10 kWh
